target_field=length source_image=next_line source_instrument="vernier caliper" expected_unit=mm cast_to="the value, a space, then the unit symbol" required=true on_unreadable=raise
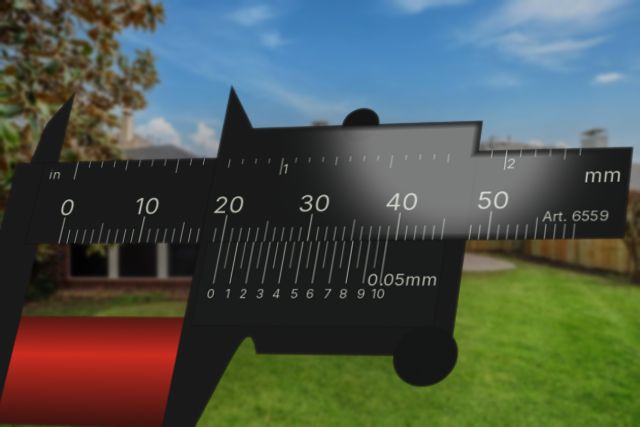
20.0 mm
